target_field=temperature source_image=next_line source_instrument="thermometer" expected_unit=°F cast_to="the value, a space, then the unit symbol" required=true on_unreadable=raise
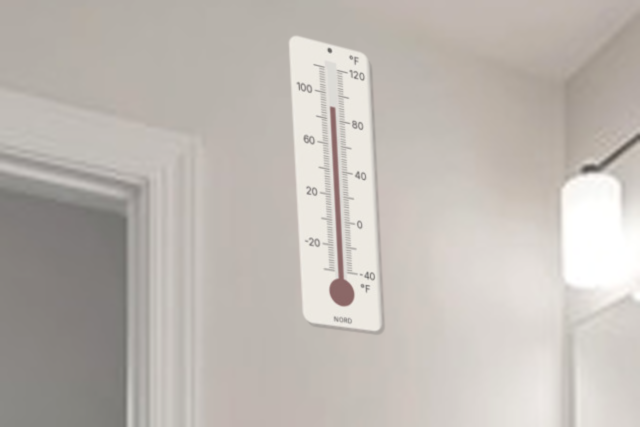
90 °F
